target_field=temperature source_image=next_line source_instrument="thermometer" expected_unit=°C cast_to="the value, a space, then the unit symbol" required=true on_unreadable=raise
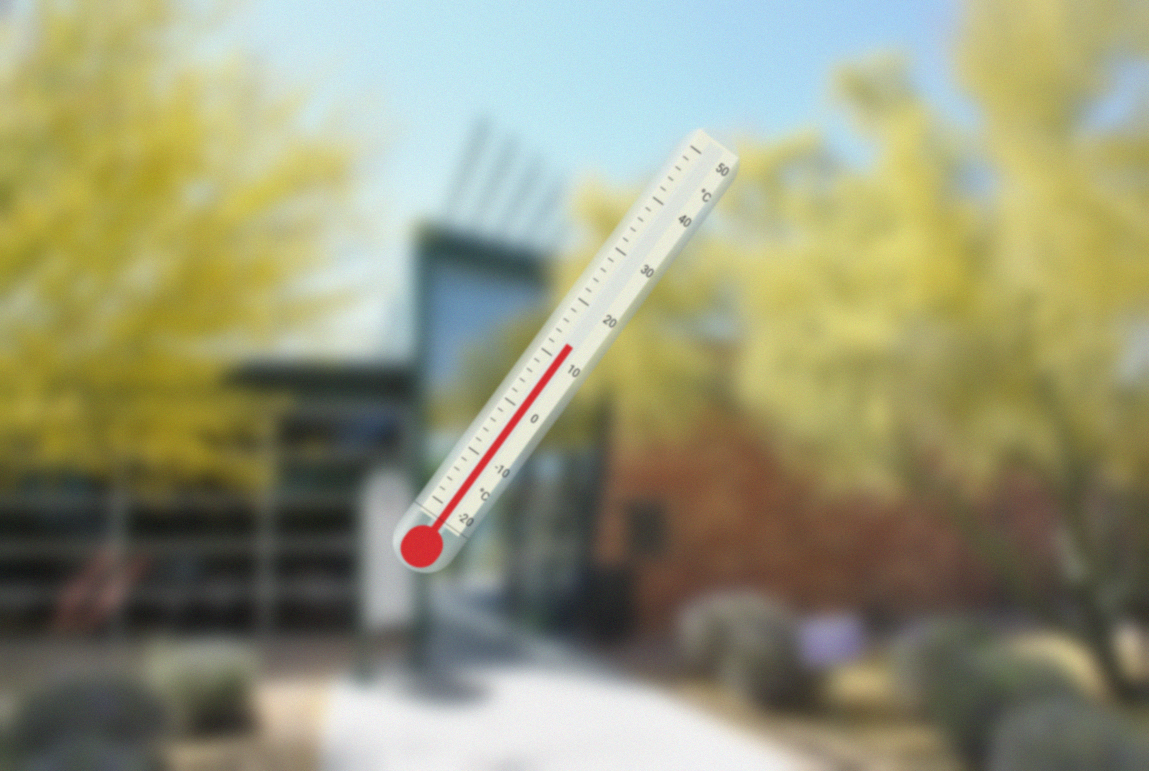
13 °C
